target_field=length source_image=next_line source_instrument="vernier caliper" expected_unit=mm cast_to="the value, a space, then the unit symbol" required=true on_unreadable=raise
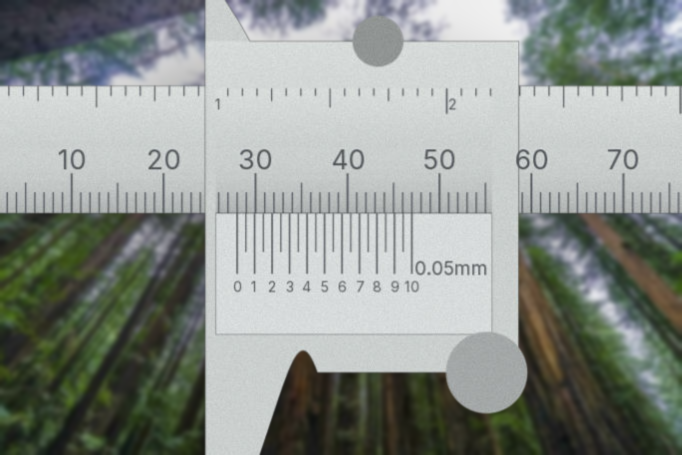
28.0 mm
